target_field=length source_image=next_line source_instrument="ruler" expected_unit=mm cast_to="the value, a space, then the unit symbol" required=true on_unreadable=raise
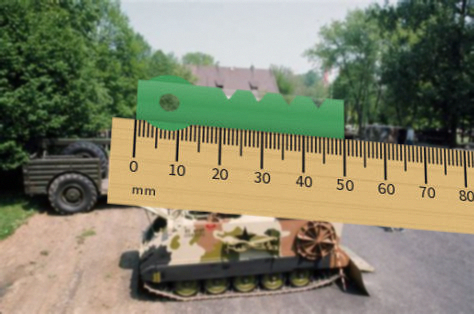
50 mm
